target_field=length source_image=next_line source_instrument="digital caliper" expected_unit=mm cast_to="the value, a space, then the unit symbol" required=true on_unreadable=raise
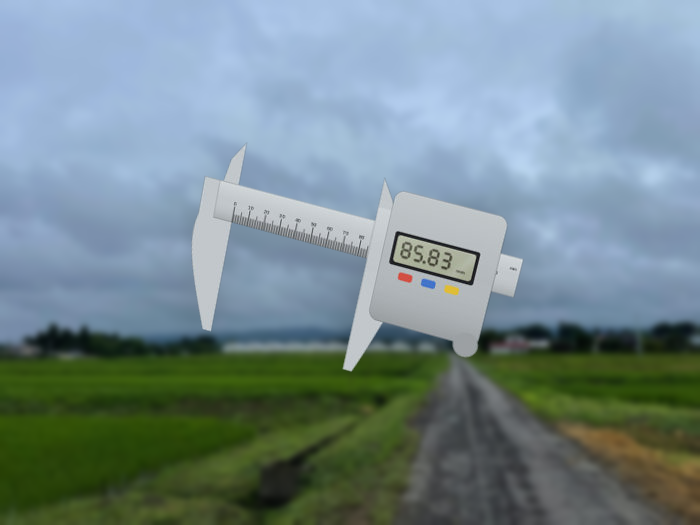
85.83 mm
